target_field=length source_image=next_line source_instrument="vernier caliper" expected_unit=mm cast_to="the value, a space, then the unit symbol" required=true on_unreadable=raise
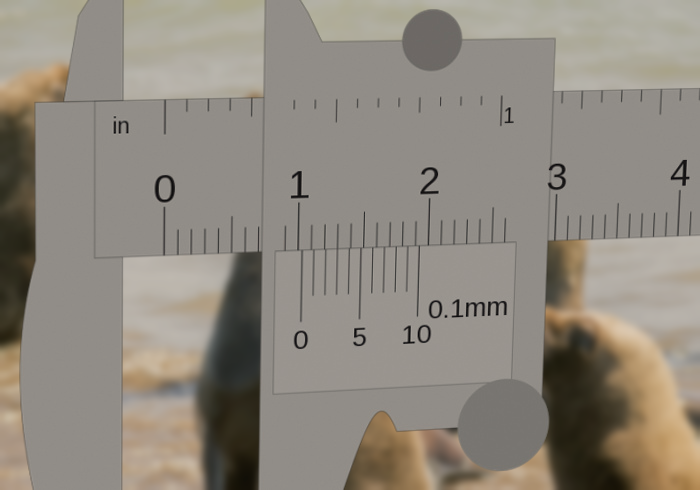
10.3 mm
